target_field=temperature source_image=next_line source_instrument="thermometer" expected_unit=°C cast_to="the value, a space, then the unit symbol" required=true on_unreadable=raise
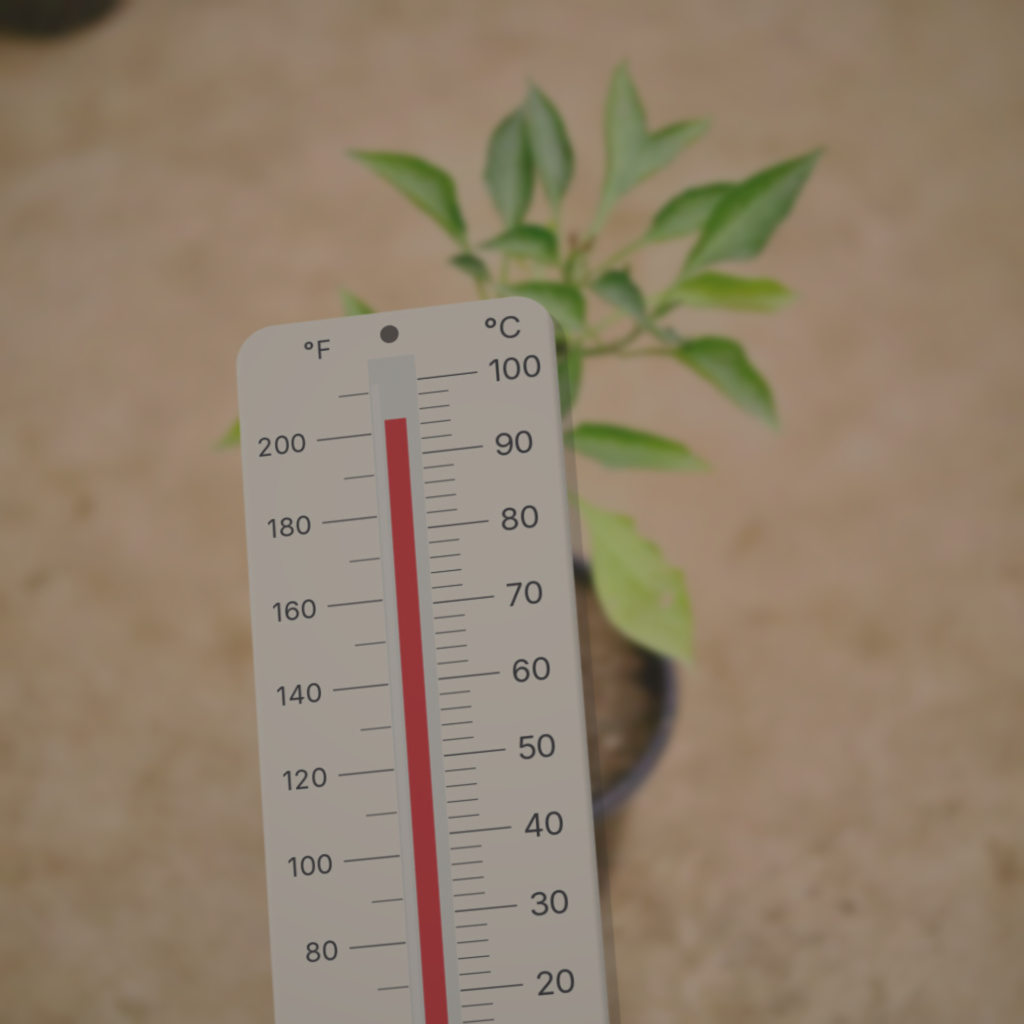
95 °C
